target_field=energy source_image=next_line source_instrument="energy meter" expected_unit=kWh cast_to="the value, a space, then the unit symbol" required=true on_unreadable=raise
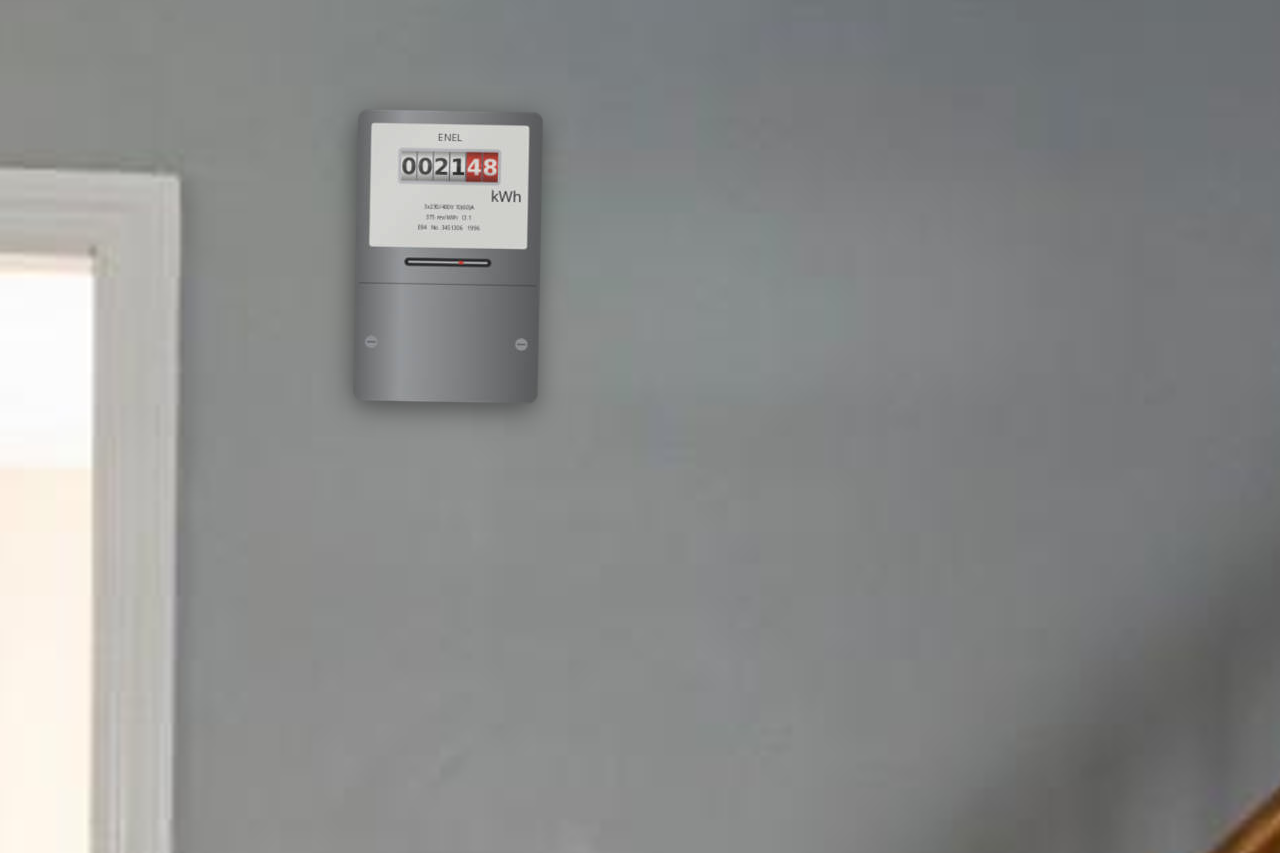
21.48 kWh
